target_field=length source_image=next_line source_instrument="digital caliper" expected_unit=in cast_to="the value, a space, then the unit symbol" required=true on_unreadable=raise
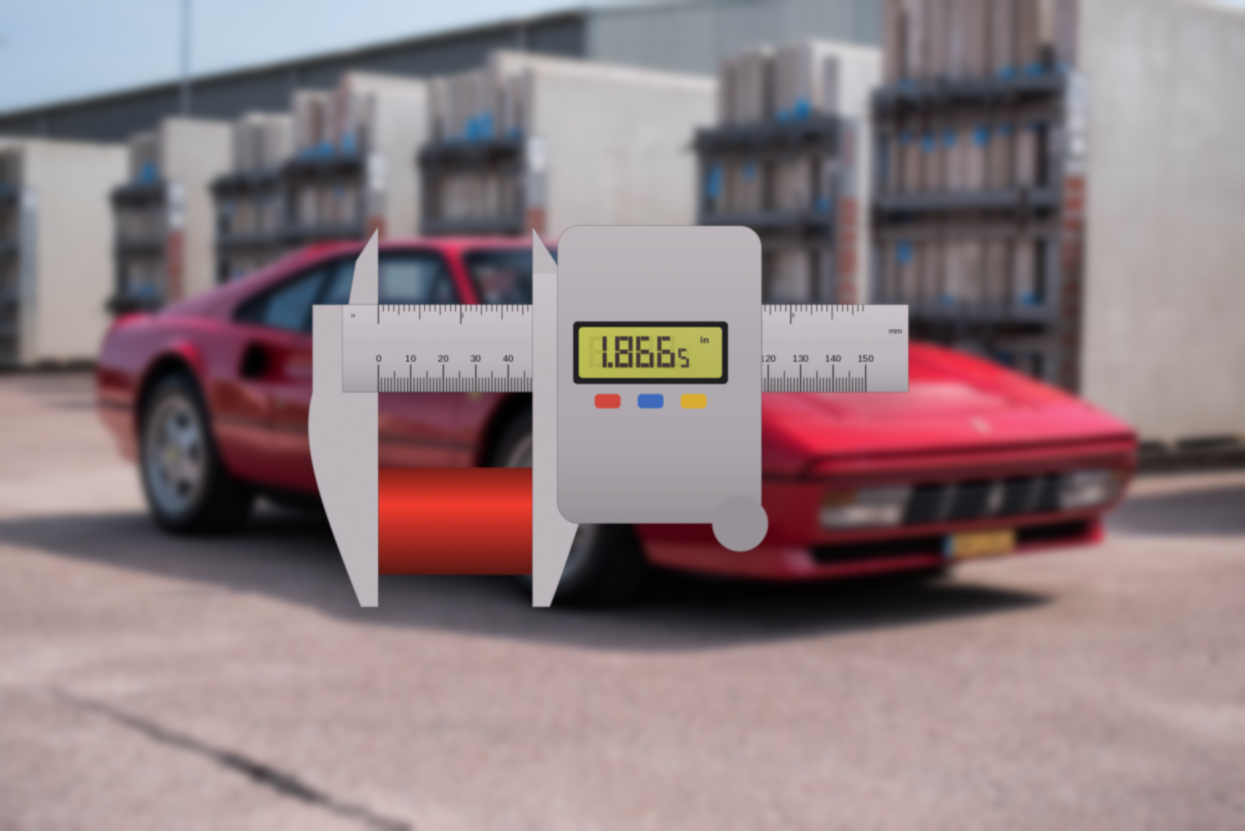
1.8665 in
